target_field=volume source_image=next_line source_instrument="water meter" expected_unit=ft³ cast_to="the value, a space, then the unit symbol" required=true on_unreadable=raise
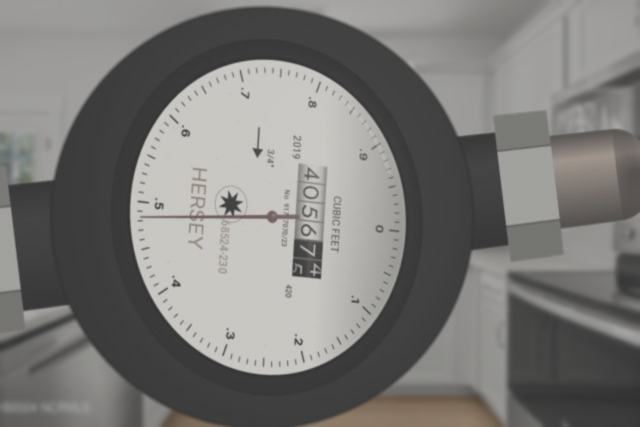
405674.48 ft³
